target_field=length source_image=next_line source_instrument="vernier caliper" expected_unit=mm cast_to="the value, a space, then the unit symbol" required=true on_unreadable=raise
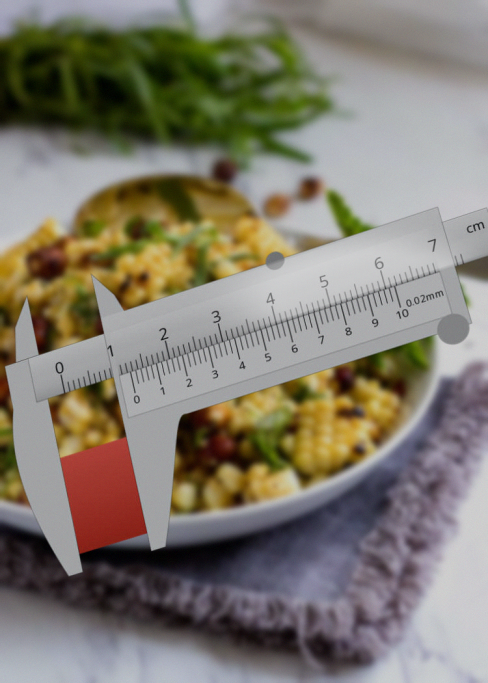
12.6 mm
